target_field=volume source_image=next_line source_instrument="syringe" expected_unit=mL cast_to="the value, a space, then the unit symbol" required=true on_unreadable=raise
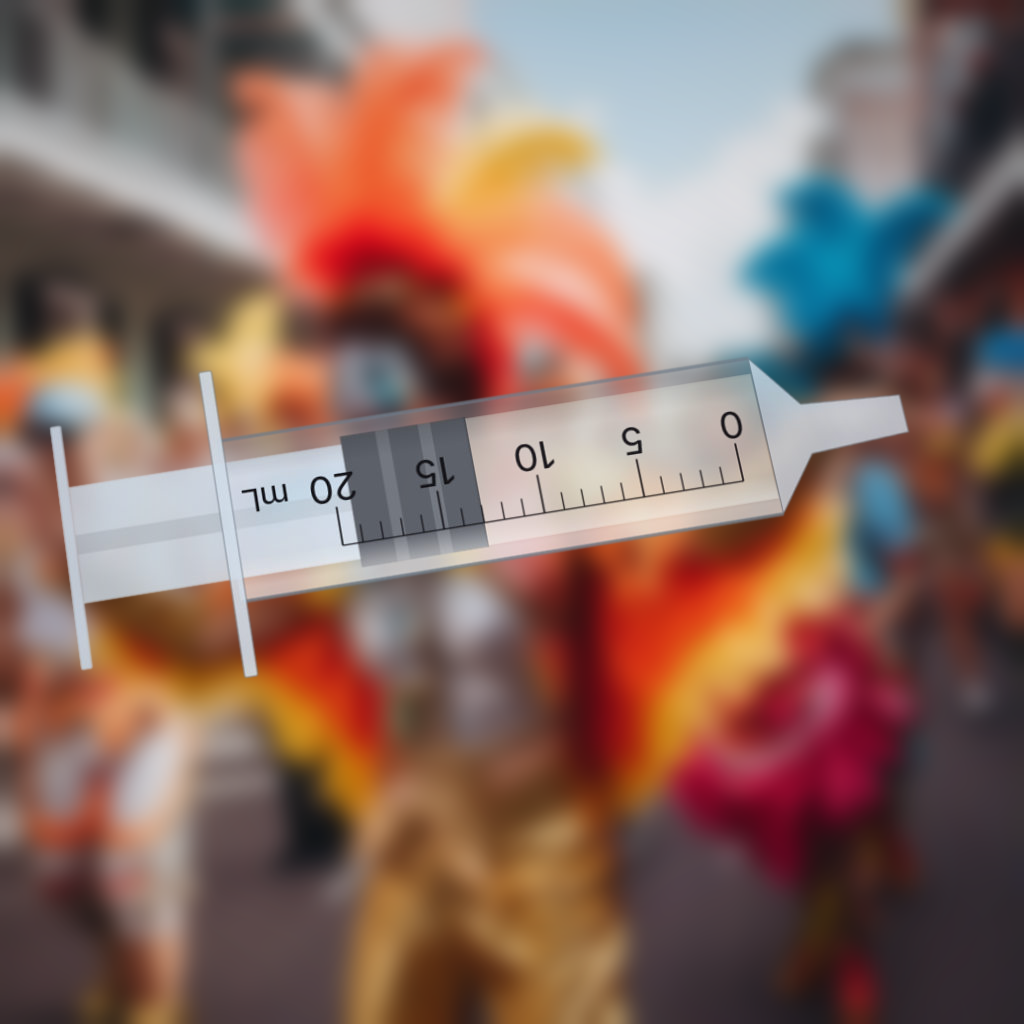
13 mL
